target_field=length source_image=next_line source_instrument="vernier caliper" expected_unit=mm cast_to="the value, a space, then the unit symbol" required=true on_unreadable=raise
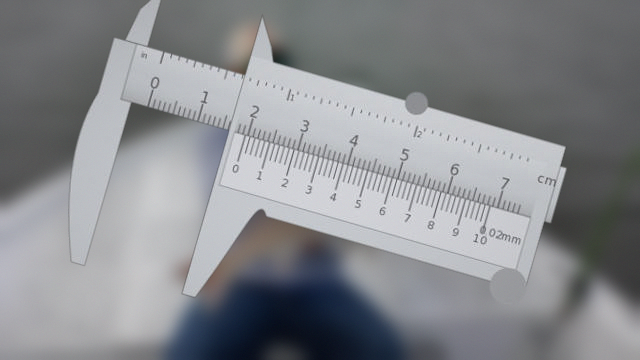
19.5 mm
